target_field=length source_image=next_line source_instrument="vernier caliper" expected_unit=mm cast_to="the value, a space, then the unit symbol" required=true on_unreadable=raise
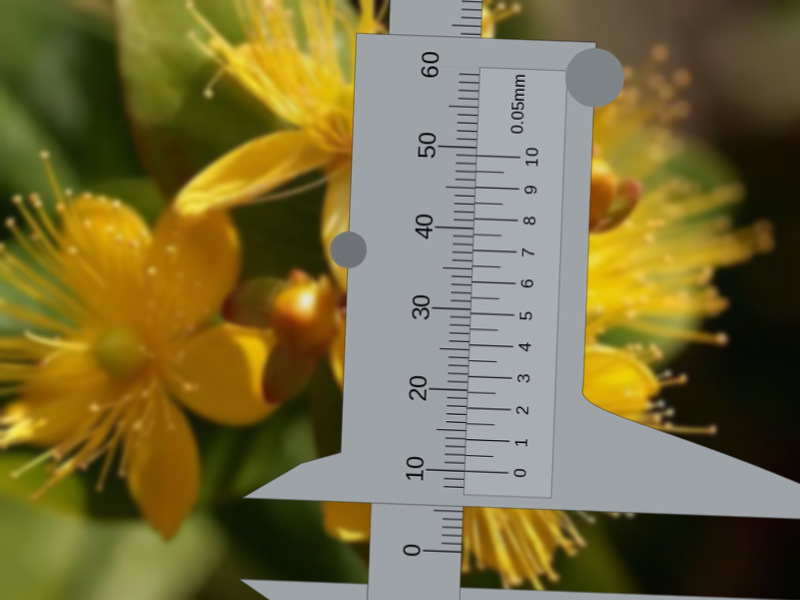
10.0 mm
